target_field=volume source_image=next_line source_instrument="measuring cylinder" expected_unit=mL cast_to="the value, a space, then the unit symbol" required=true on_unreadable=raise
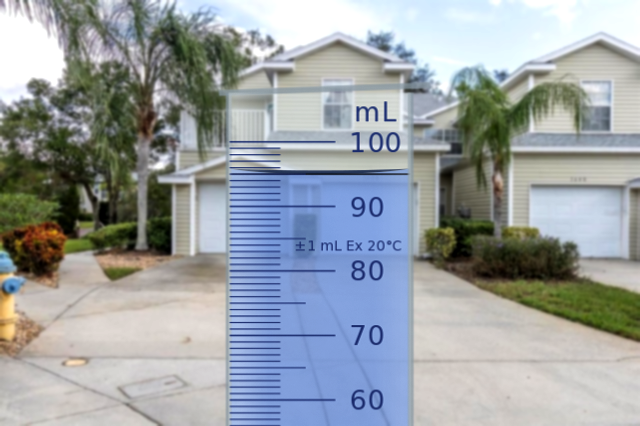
95 mL
